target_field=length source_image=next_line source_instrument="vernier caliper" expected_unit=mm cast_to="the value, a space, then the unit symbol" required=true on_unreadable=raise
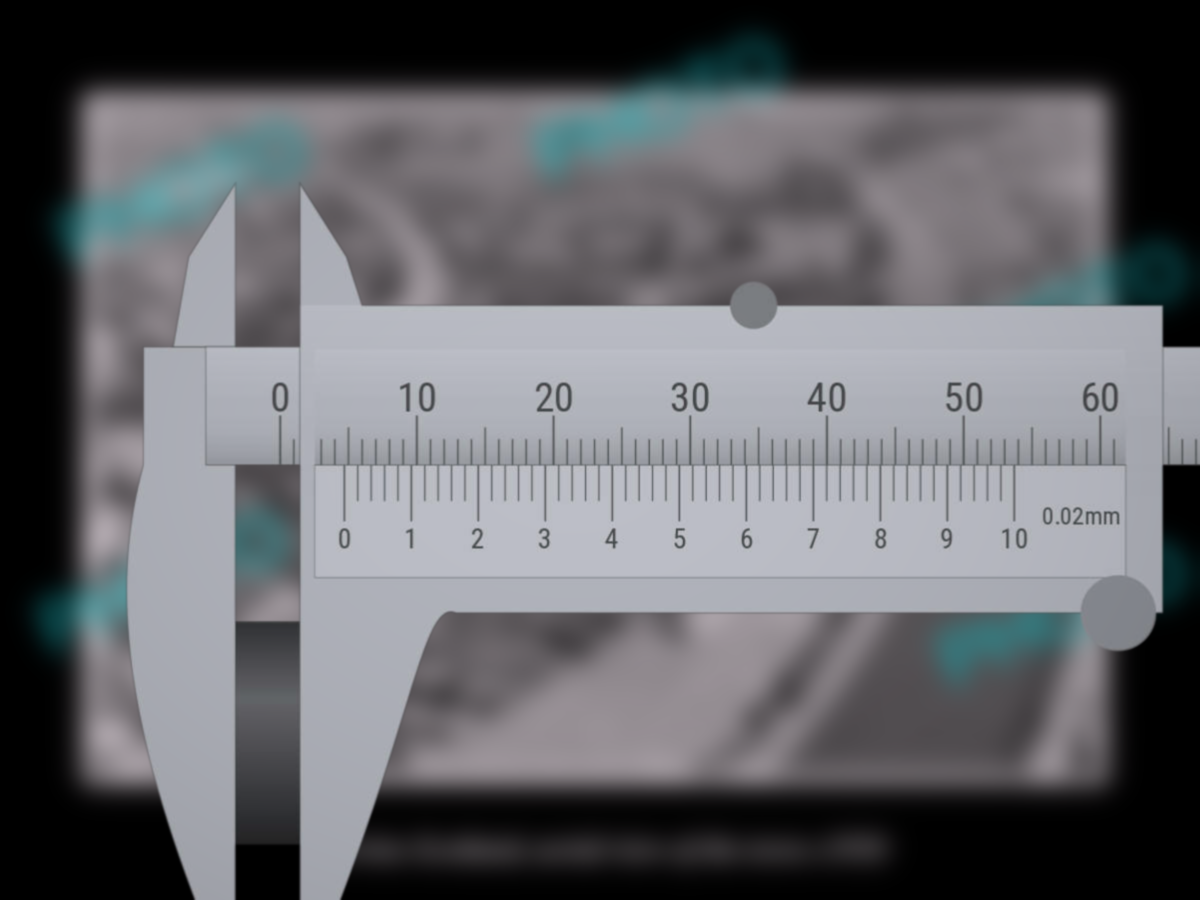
4.7 mm
